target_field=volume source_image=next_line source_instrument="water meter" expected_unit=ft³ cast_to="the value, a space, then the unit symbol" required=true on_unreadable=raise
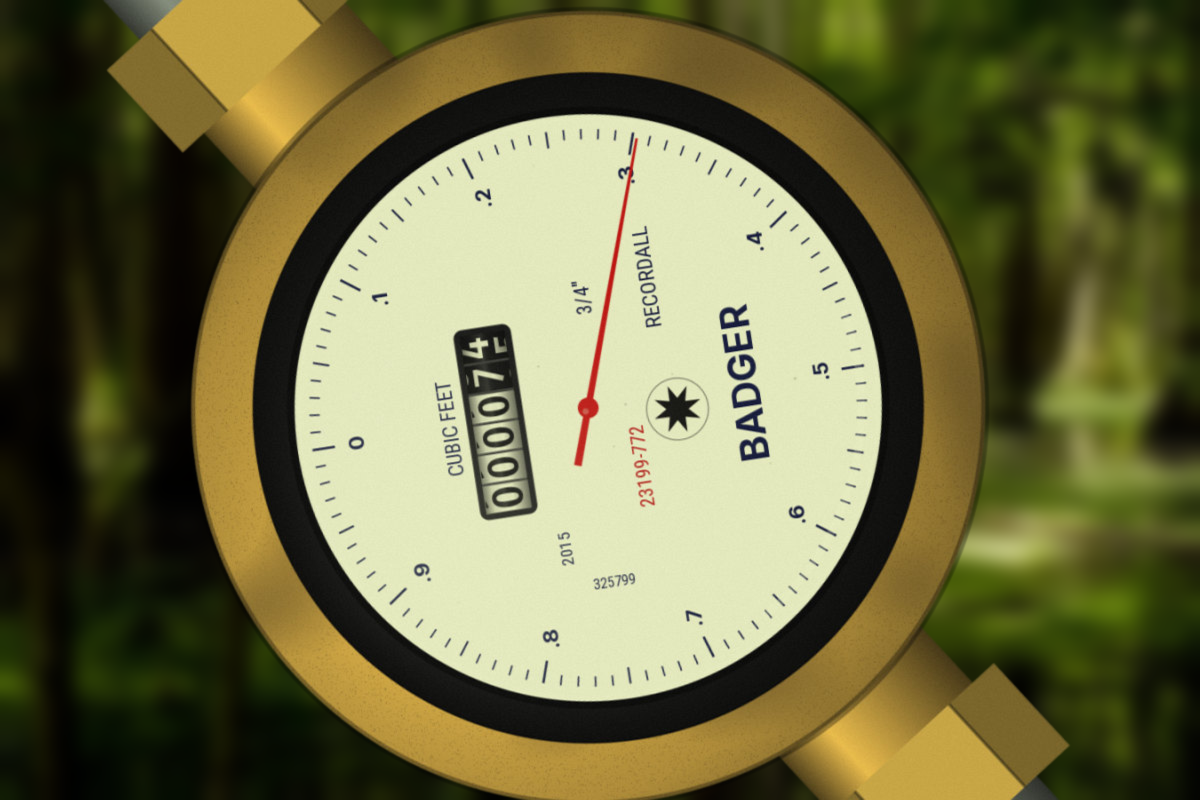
74.30 ft³
